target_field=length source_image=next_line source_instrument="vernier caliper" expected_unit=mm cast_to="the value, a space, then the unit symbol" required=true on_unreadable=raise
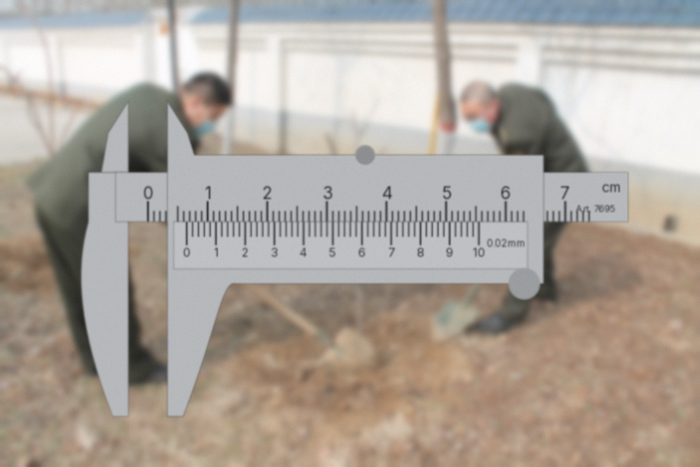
6.5 mm
